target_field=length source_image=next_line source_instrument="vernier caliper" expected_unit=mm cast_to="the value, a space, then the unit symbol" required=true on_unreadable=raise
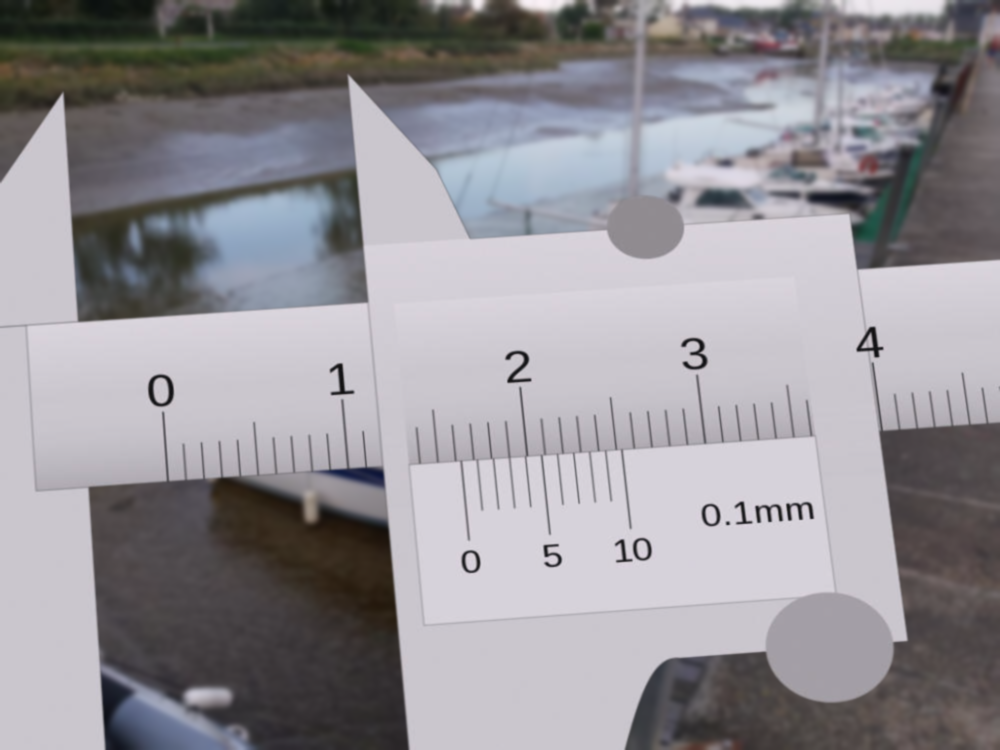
16.3 mm
